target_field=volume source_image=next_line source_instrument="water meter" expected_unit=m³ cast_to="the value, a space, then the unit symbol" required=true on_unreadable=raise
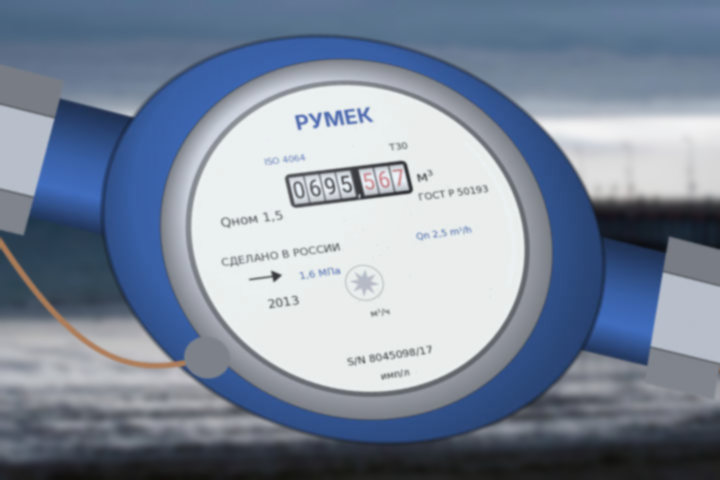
695.567 m³
